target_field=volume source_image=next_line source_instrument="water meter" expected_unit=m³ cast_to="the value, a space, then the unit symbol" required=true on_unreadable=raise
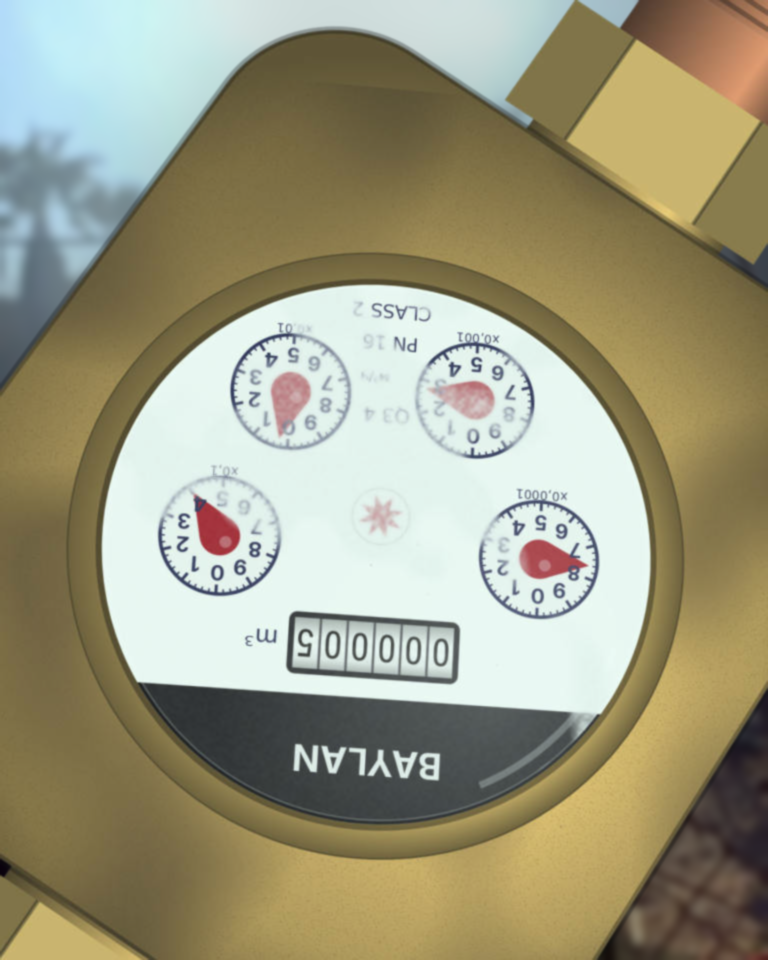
5.4027 m³
